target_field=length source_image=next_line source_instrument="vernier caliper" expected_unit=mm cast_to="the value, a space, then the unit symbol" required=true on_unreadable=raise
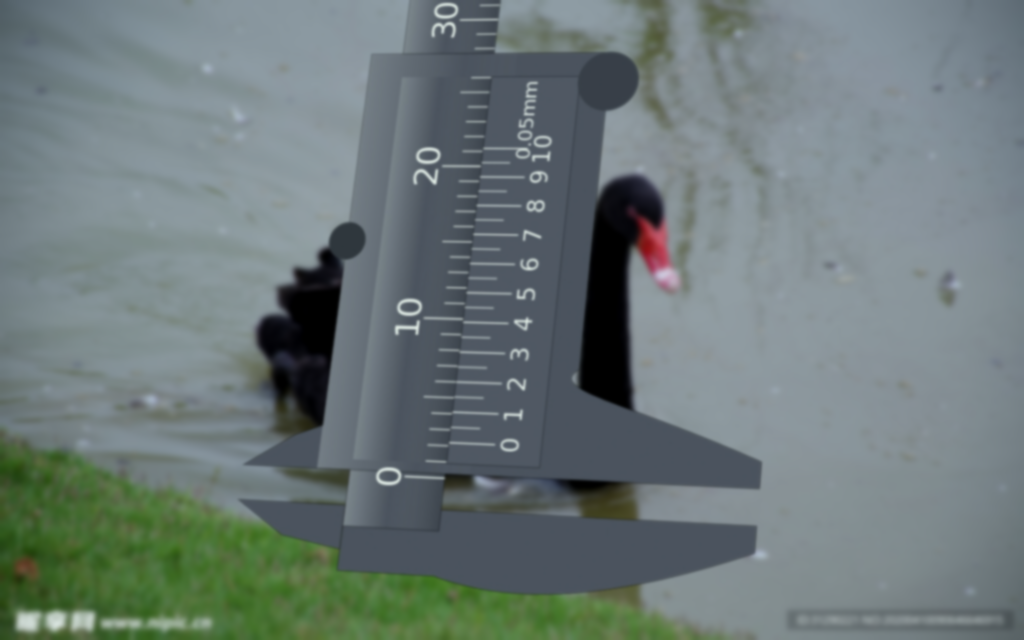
2.2 mm
